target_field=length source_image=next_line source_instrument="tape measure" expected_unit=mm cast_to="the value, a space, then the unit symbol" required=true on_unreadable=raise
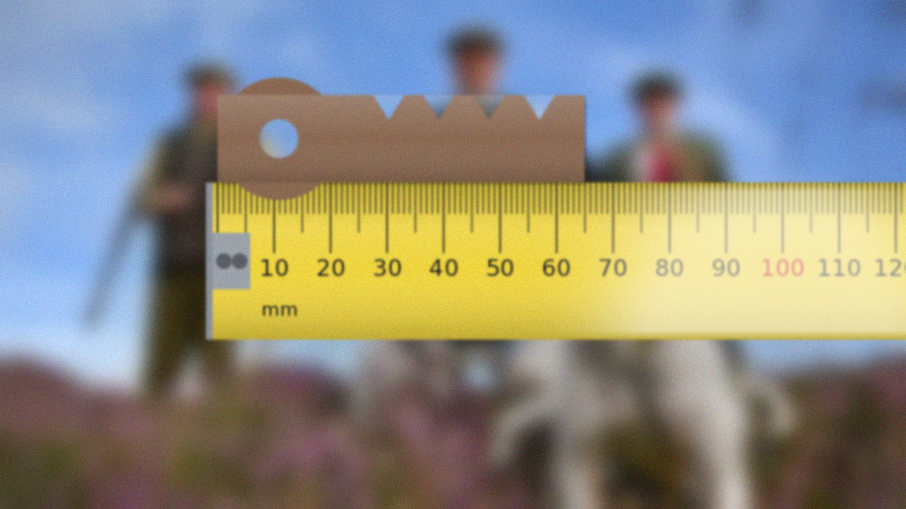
65 mm
